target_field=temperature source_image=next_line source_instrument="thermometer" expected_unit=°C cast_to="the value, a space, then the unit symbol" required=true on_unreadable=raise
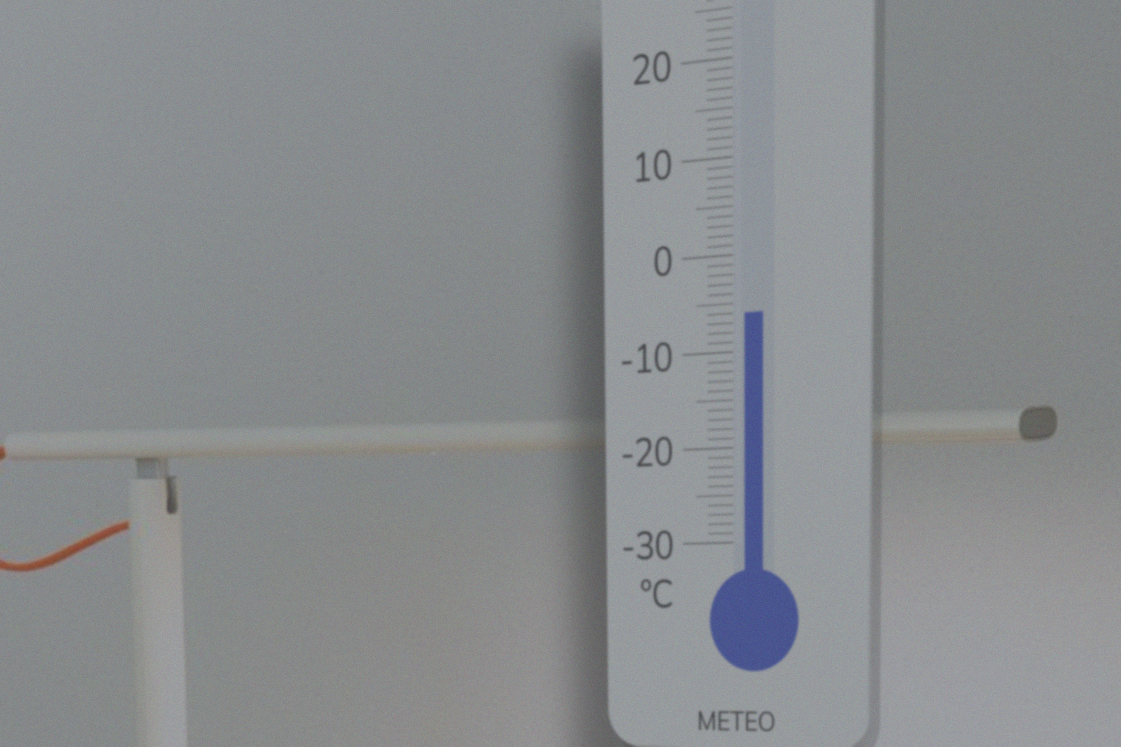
-6 °C
